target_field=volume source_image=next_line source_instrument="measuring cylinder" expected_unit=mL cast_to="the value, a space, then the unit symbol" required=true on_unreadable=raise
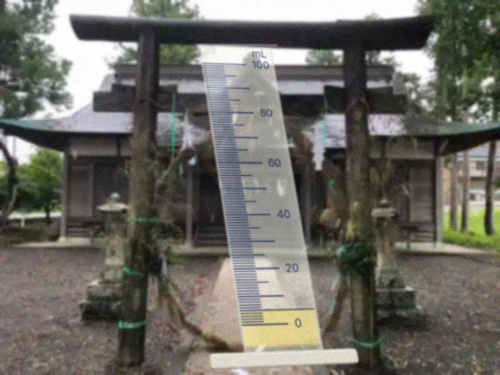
5 mL
